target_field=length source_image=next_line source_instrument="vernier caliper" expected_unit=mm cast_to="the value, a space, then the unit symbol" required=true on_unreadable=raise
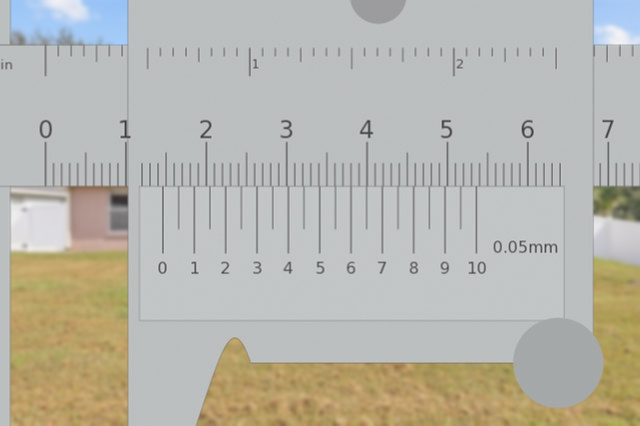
14.6 mm
